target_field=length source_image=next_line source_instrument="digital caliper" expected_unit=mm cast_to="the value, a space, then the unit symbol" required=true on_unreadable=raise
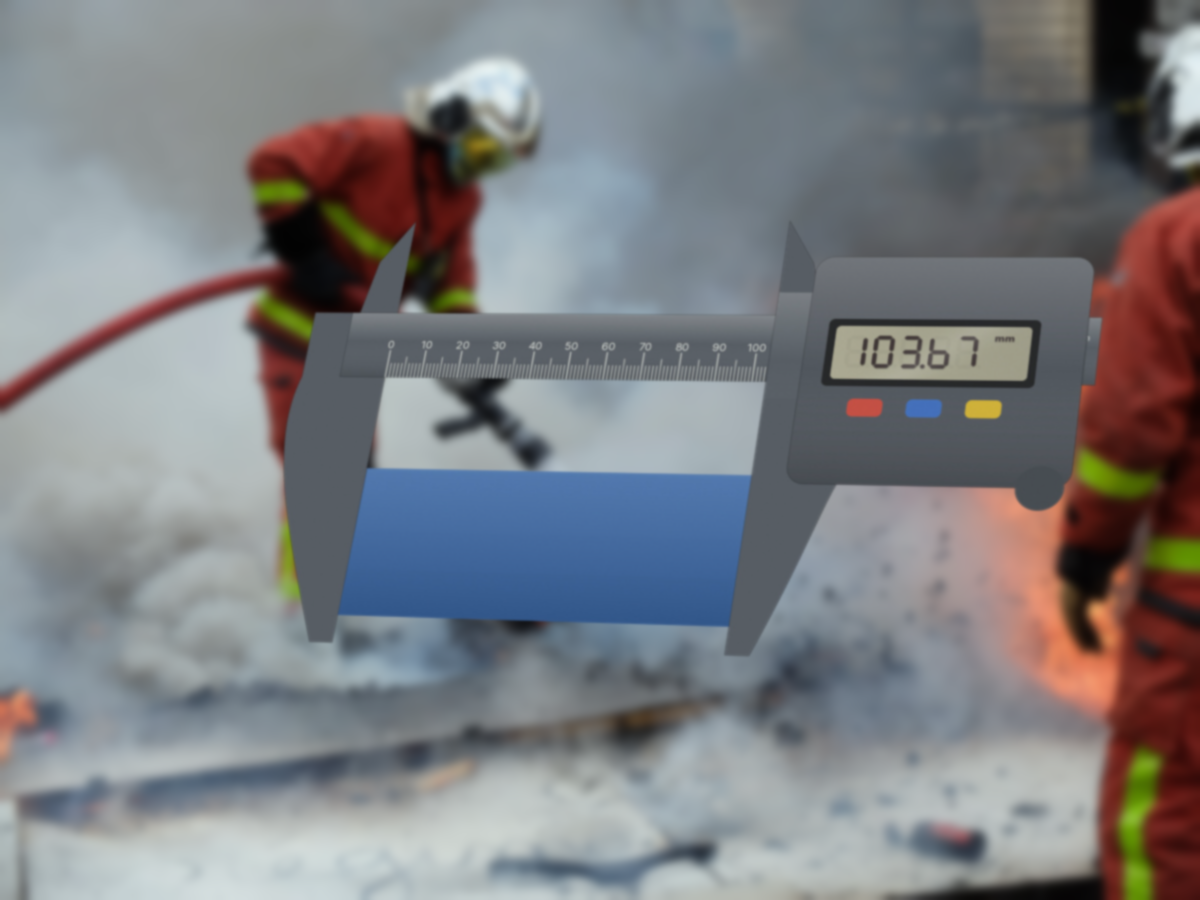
103.67 mm
